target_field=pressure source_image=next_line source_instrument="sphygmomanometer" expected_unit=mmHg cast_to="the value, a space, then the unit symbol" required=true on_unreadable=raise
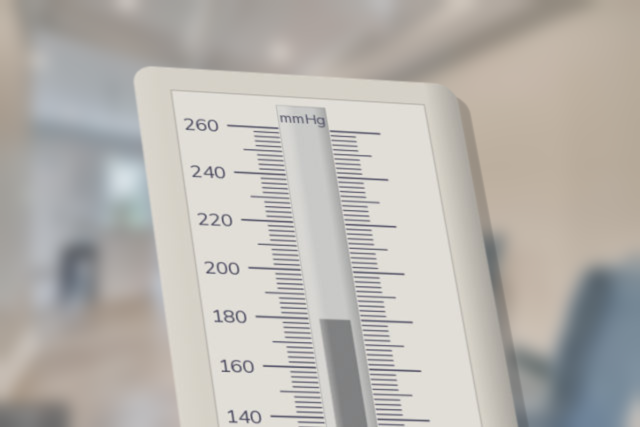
180 mmHg
